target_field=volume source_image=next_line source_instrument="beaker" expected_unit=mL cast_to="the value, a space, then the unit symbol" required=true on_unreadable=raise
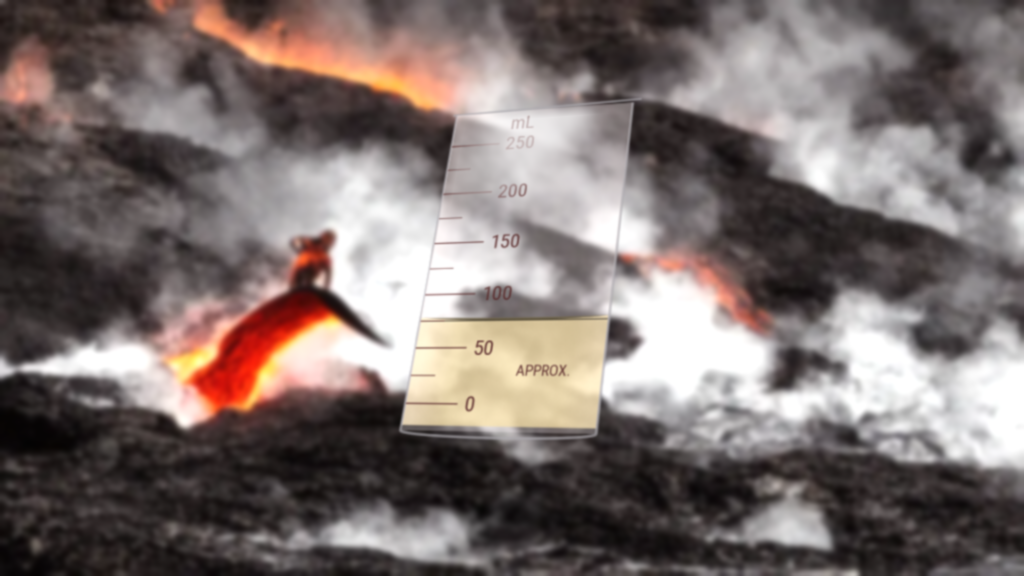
75 mL
